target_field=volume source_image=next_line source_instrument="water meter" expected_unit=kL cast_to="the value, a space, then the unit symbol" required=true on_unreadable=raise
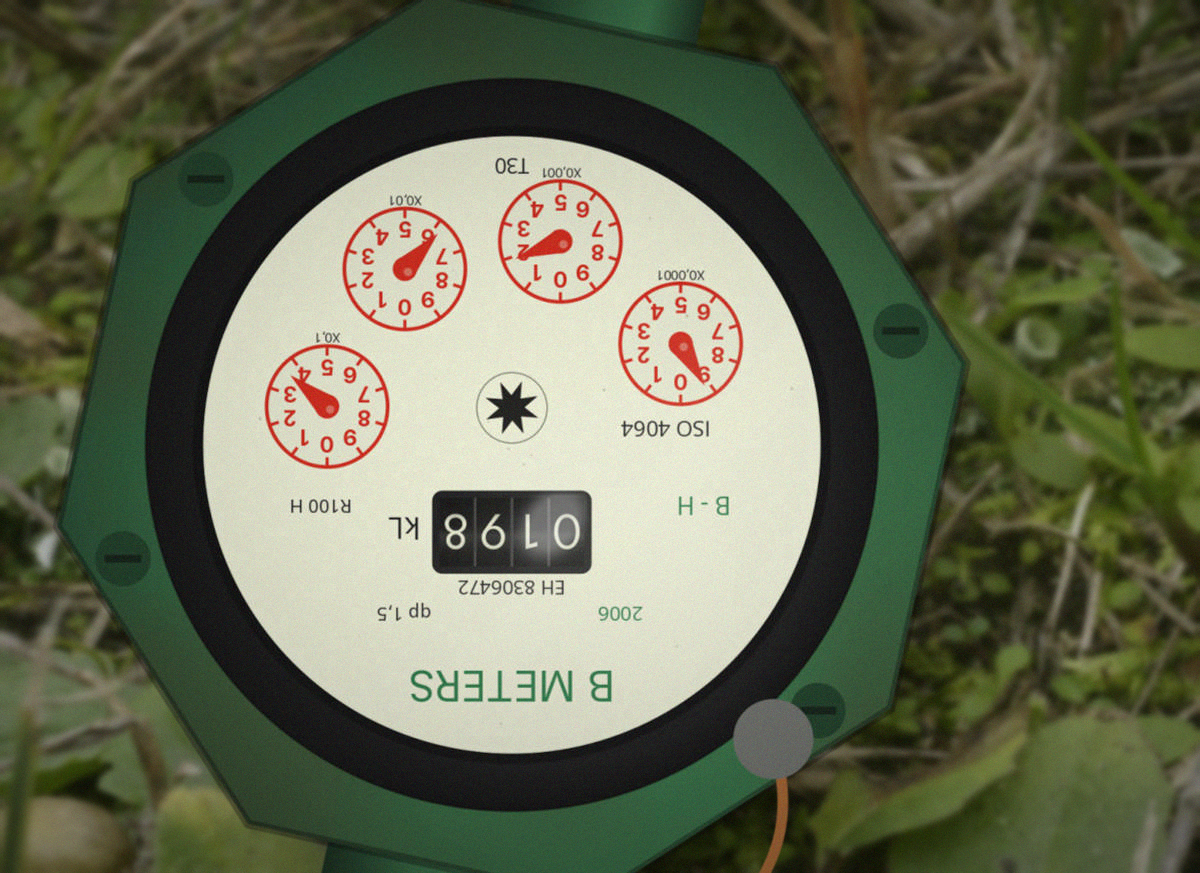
198.3619 kL
